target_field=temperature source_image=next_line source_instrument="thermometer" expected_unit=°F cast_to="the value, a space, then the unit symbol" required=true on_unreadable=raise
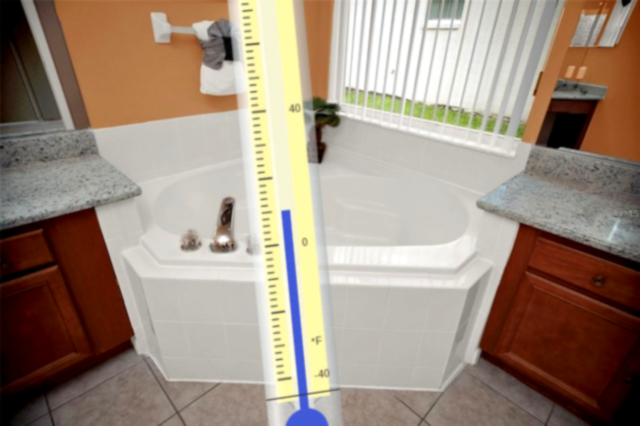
10 °F
